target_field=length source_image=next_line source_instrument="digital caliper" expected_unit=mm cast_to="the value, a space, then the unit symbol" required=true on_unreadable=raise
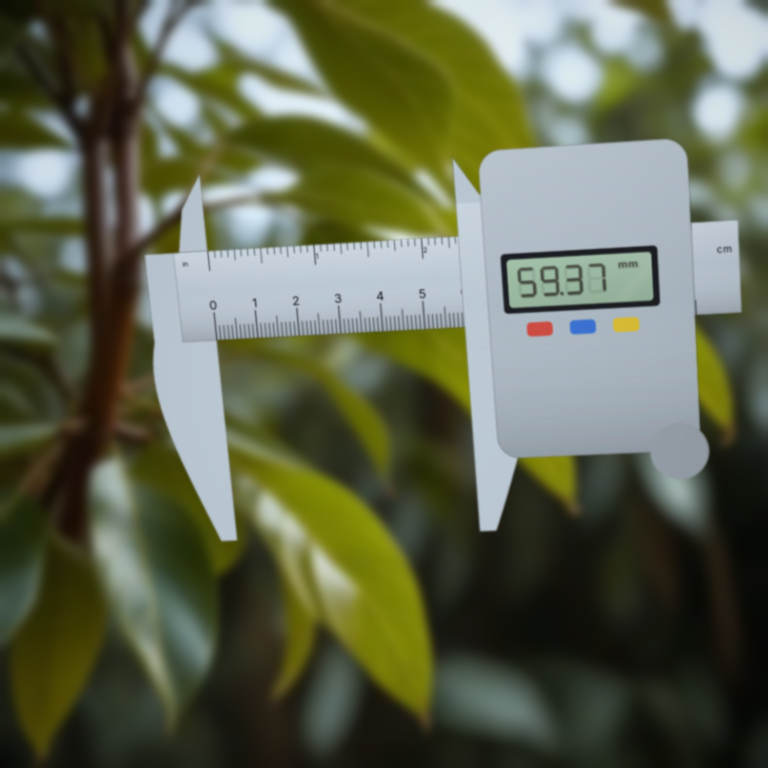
59.37 mm
